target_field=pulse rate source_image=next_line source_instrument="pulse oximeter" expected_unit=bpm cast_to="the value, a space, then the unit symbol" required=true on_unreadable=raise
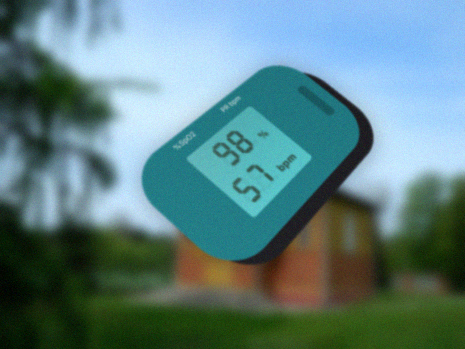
57 bpm
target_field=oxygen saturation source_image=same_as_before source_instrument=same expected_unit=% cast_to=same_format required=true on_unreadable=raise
98 %
